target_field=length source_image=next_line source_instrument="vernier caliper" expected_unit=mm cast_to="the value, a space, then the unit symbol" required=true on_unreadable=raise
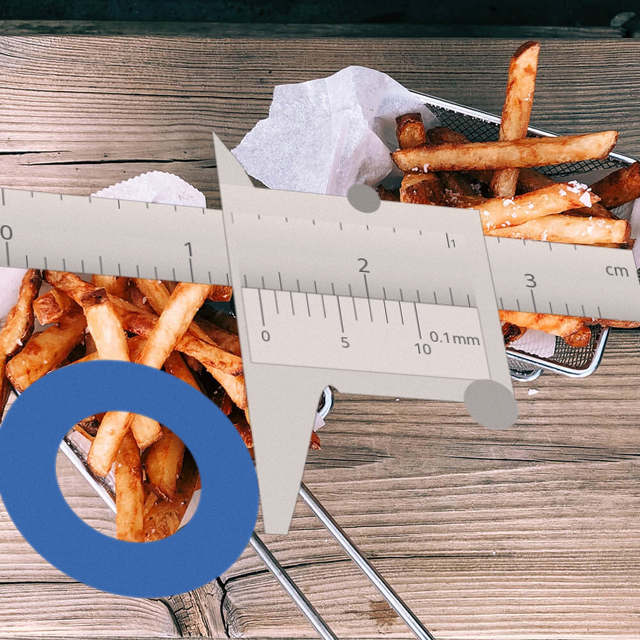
13.7 mm
